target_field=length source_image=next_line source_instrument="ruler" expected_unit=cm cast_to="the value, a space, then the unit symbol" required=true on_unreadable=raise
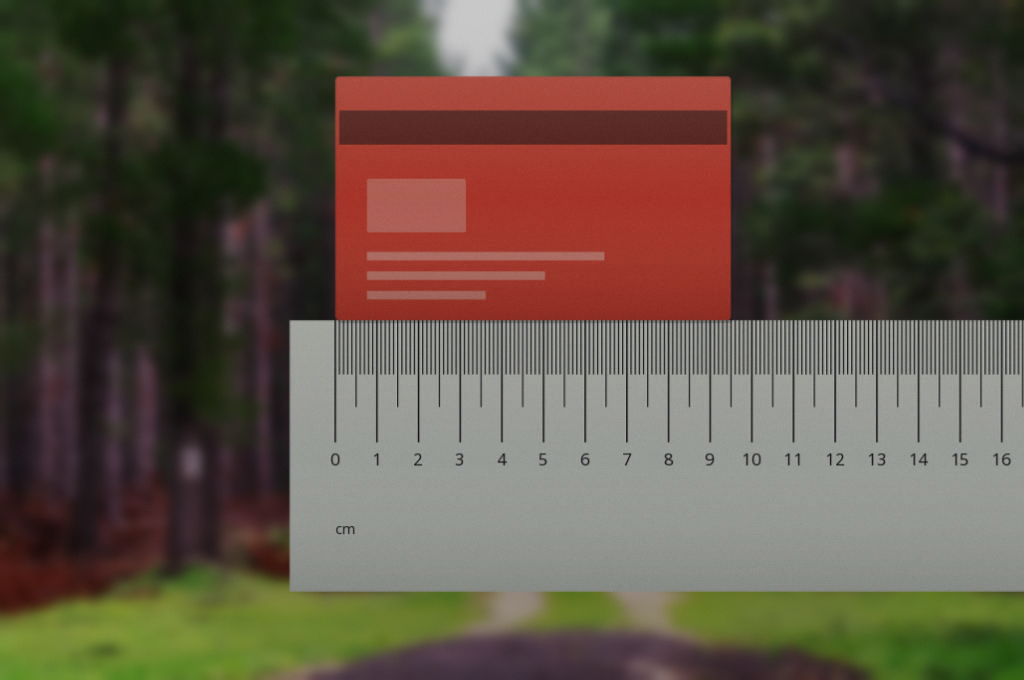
9.5 cm
